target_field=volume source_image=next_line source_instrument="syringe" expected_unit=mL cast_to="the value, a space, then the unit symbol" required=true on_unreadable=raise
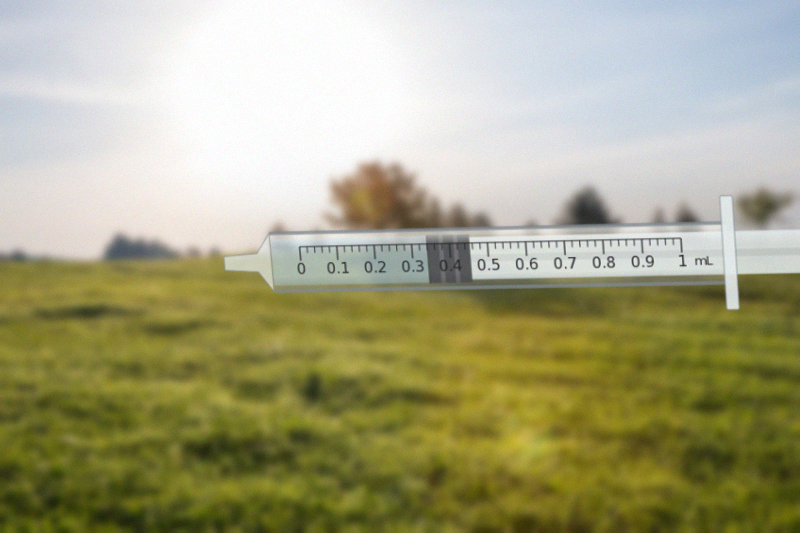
0.34 mL
